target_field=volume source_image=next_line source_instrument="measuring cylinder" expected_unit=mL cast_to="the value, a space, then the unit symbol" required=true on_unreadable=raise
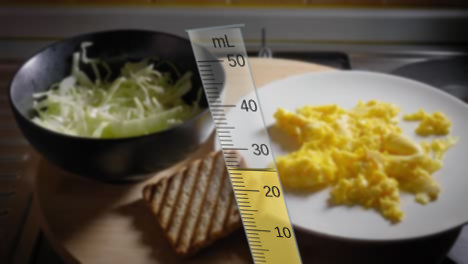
25 mL
